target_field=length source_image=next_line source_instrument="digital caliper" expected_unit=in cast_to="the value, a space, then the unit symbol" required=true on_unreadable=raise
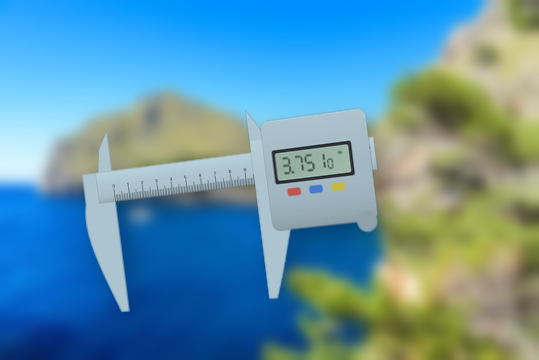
3.7510 in
